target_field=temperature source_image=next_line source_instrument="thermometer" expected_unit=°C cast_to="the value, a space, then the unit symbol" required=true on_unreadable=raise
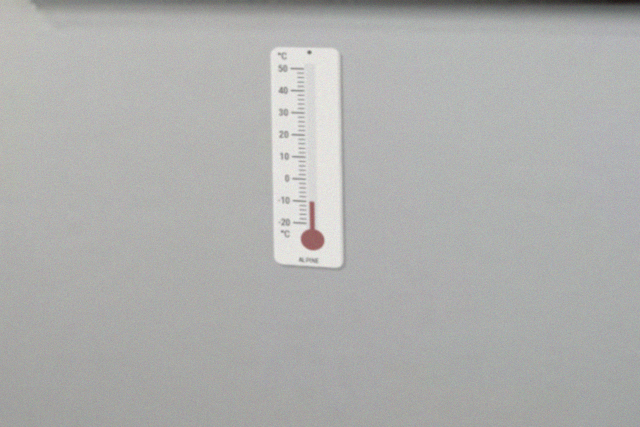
-10 °C
